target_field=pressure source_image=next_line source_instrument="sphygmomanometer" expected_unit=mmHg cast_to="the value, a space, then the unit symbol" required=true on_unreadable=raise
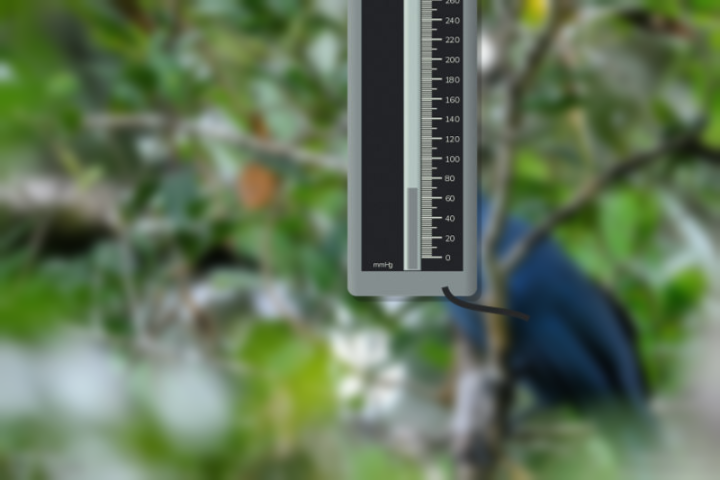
70 mmHg
